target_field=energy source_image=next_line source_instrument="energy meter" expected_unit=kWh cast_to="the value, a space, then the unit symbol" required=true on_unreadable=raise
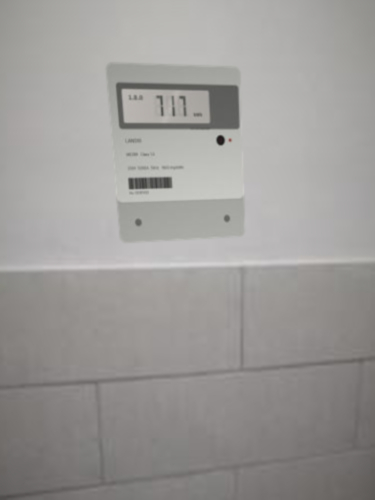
717 kWh
